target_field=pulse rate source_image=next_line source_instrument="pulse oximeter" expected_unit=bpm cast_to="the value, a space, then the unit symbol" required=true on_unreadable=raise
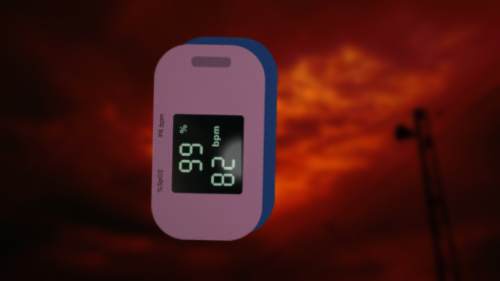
82 bpm
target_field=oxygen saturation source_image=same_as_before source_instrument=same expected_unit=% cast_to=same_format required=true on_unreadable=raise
99 %
